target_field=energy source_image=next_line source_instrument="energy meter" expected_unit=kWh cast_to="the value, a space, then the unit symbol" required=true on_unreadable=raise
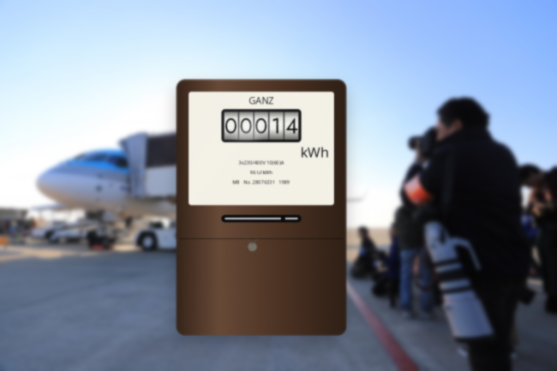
14 kWh
